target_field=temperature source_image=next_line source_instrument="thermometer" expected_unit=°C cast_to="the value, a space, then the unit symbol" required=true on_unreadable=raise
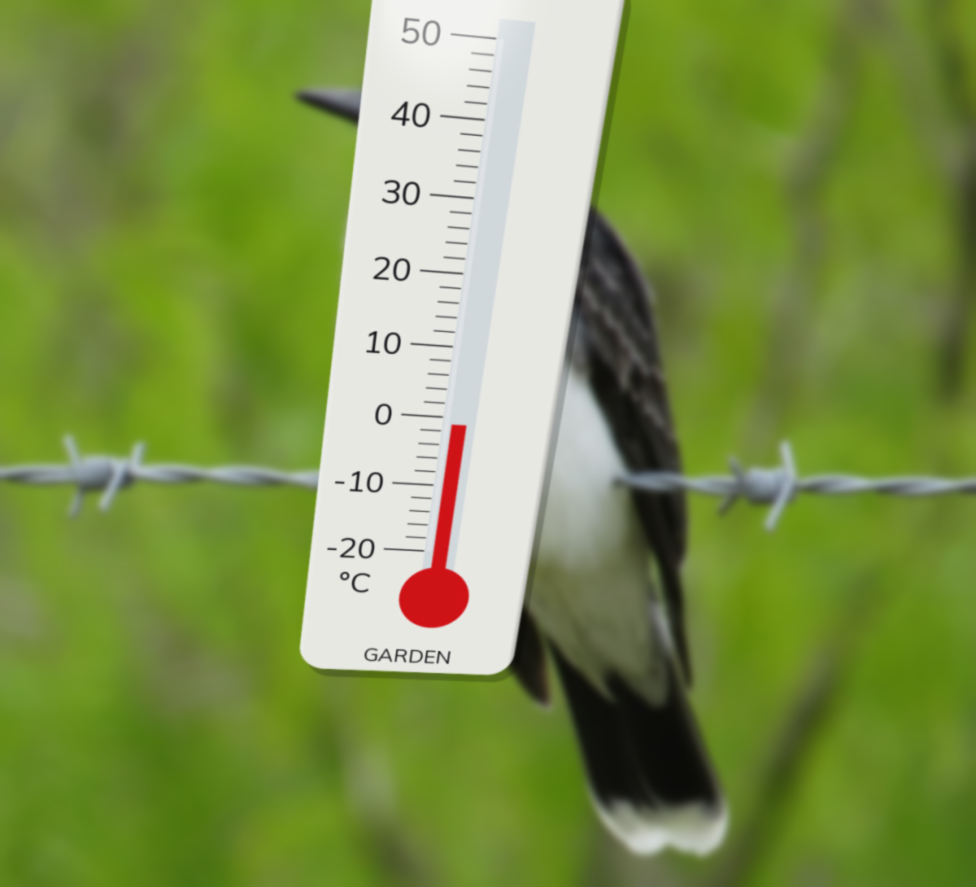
-1 °C
